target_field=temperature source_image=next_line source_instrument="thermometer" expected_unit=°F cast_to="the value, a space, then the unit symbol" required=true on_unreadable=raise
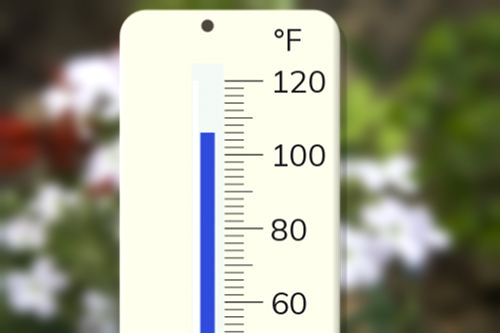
106 °F
